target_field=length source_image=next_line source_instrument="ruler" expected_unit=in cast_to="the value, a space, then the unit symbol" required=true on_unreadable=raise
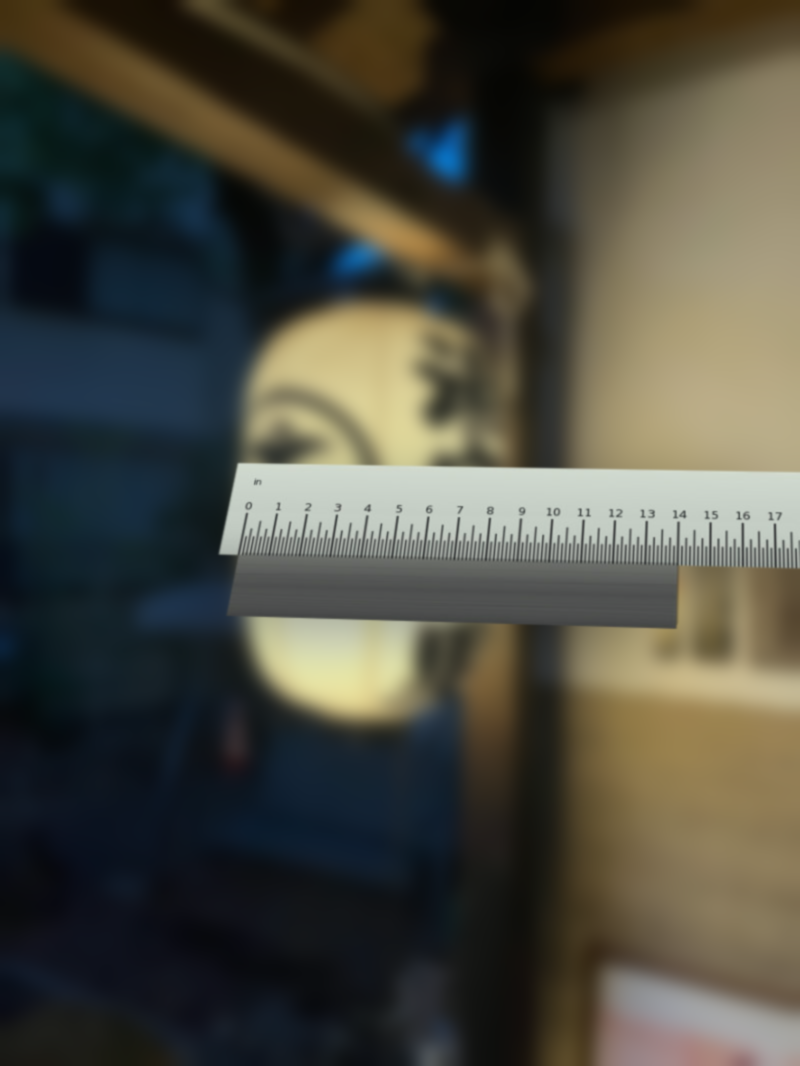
14 in
